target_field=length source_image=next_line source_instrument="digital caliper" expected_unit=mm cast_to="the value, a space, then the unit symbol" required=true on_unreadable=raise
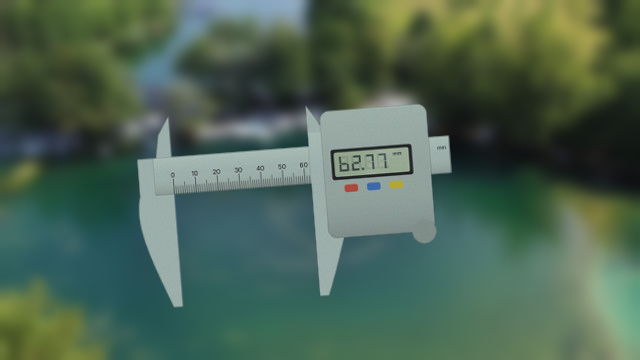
62.77 mm
